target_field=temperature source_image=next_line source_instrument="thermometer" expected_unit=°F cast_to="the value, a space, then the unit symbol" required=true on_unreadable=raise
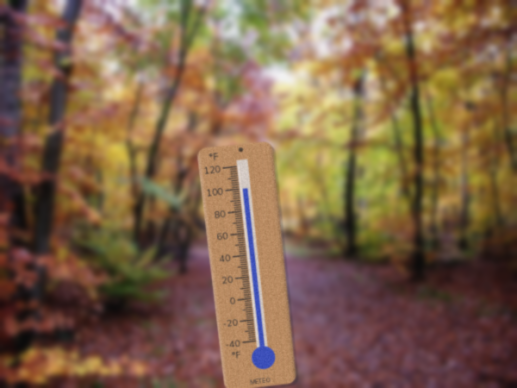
100 °F
